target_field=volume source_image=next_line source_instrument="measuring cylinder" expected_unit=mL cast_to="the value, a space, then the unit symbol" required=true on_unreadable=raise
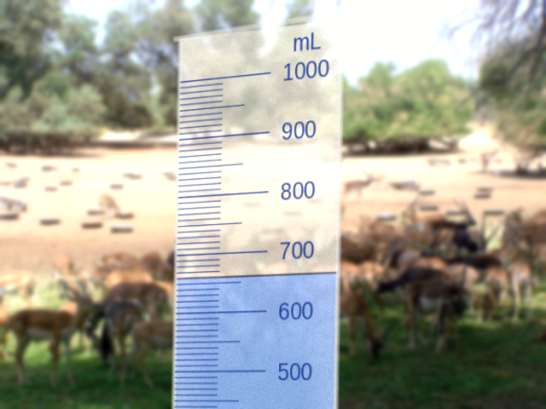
660 mL
